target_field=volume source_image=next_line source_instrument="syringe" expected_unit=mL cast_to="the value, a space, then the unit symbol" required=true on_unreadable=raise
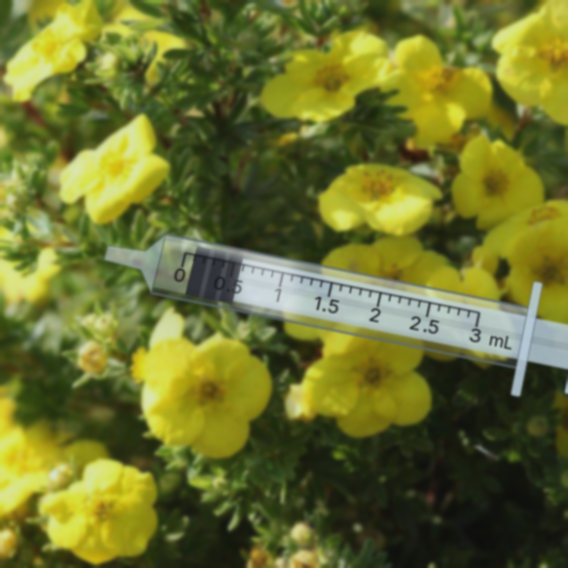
0.1 mL
